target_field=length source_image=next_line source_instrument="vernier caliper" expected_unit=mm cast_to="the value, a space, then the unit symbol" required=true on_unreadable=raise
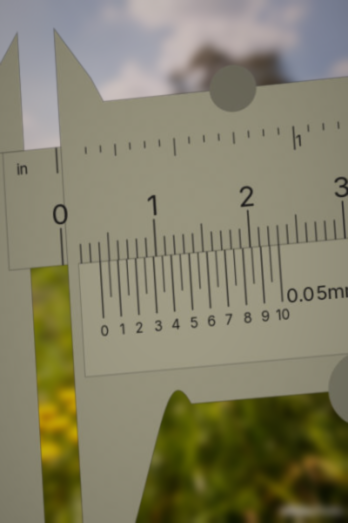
4.0 mm
